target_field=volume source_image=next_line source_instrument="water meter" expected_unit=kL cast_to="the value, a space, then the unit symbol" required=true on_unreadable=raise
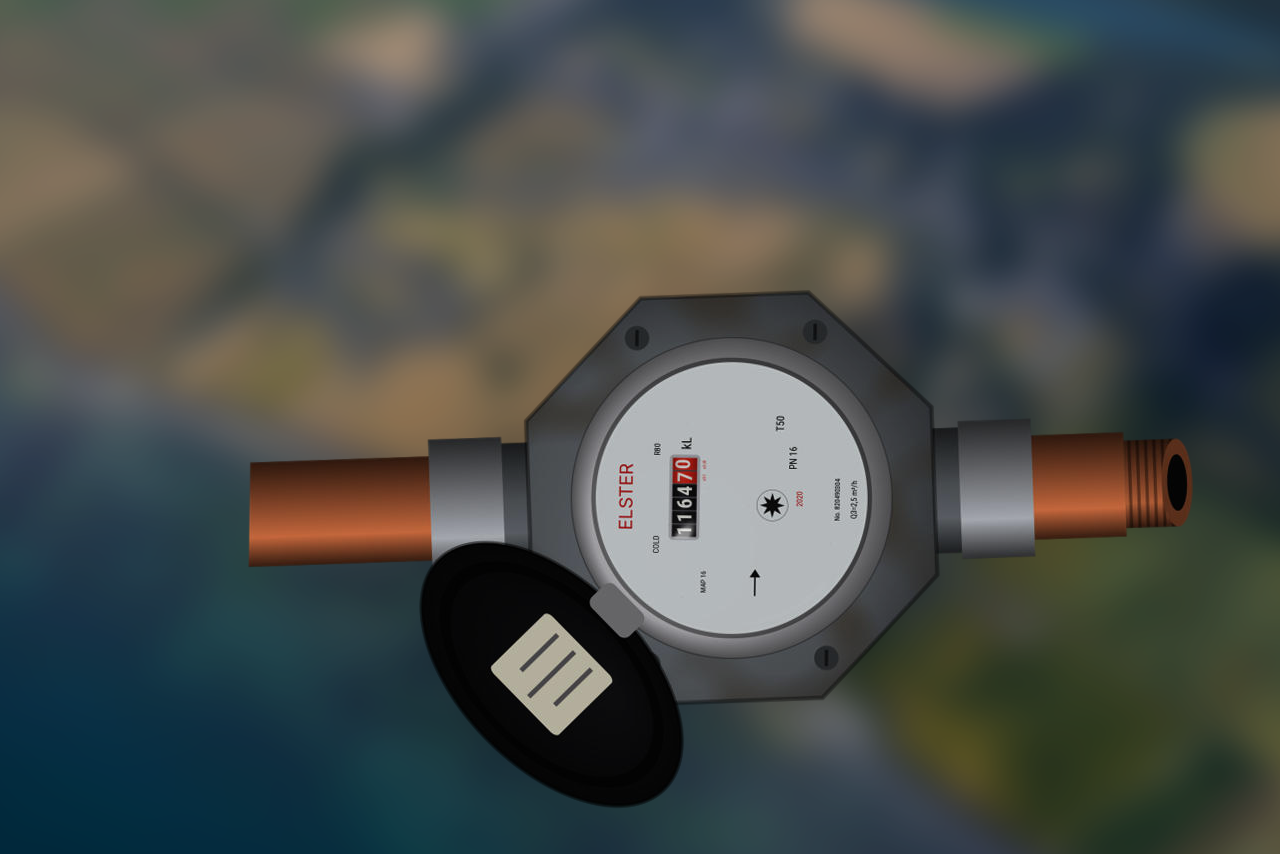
1164.70 kL
